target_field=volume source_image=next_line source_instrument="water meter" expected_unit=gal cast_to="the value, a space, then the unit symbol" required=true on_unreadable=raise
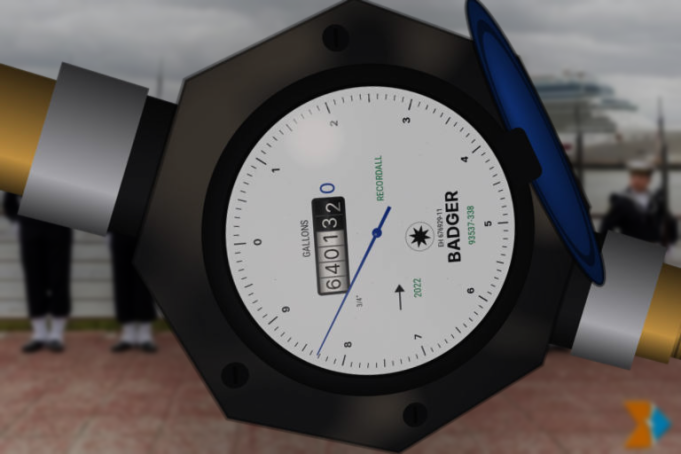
6401318.3 gal
